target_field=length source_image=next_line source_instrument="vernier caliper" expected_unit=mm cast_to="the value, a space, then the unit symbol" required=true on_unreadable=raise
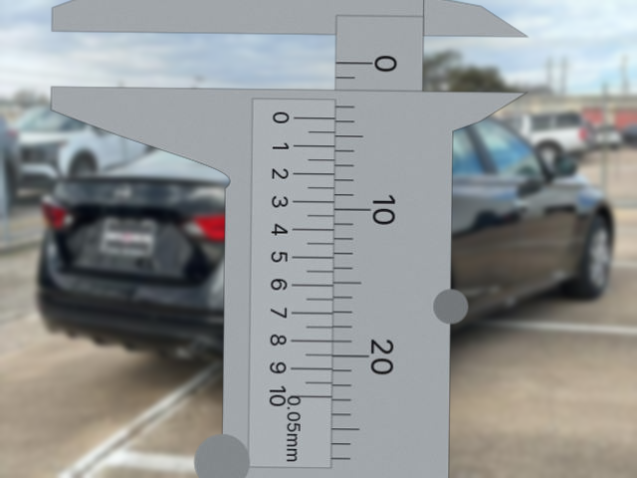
3.8 mm
